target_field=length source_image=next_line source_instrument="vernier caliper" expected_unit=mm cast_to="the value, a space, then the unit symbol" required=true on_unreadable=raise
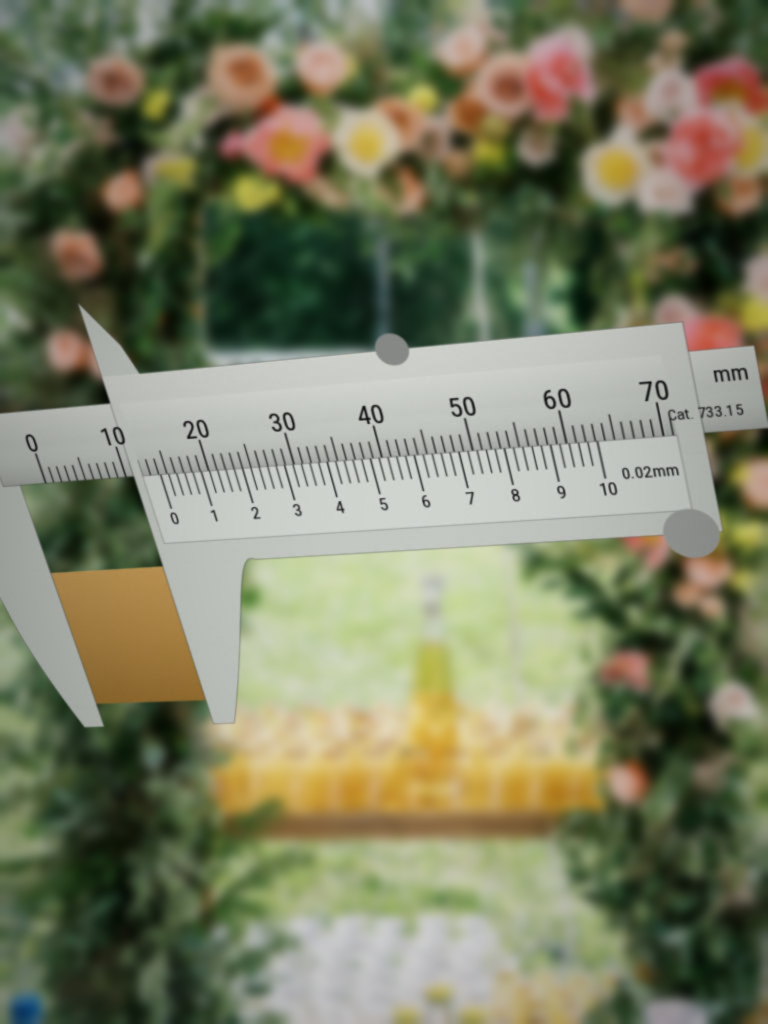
14.2 mm
